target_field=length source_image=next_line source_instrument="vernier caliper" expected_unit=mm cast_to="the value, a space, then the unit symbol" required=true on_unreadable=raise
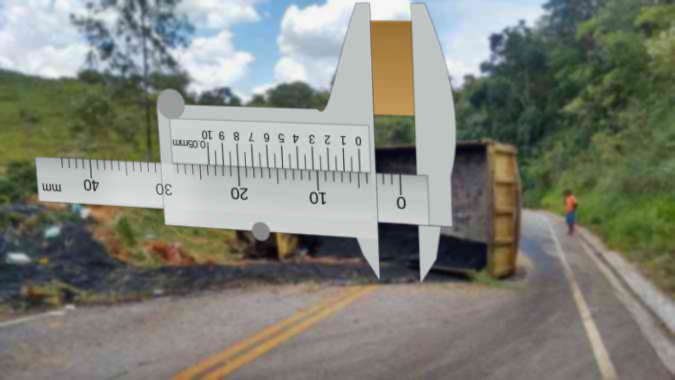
4.8 mm
